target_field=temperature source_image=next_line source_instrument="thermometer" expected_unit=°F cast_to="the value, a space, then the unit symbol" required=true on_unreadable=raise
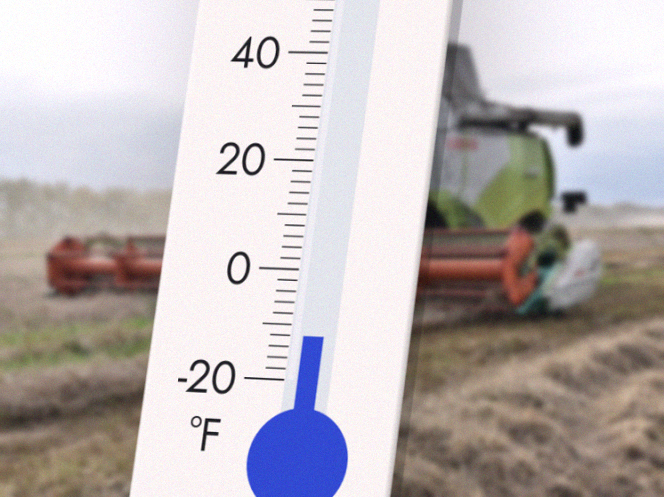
-12 °F
